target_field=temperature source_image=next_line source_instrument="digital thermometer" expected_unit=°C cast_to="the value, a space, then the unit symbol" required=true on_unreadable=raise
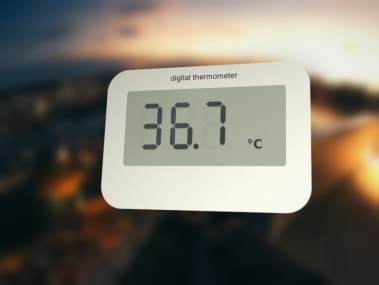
36.7 °C
